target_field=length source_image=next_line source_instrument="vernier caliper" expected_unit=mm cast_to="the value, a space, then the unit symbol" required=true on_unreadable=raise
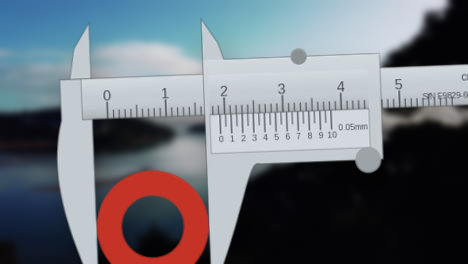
19.2 mm
